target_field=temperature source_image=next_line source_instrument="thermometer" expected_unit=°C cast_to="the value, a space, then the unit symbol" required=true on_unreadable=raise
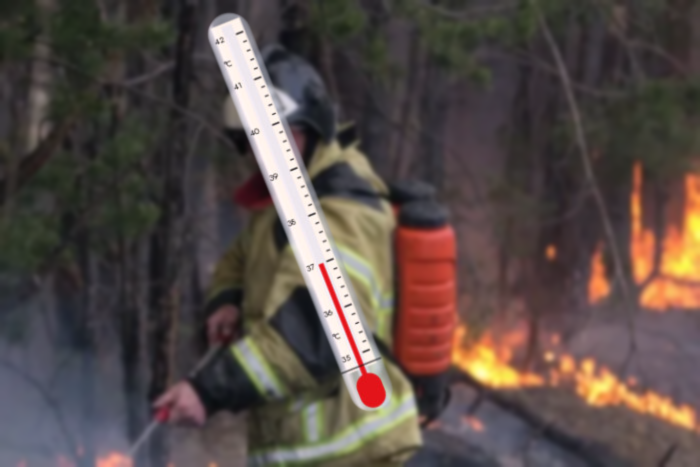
37 °C
